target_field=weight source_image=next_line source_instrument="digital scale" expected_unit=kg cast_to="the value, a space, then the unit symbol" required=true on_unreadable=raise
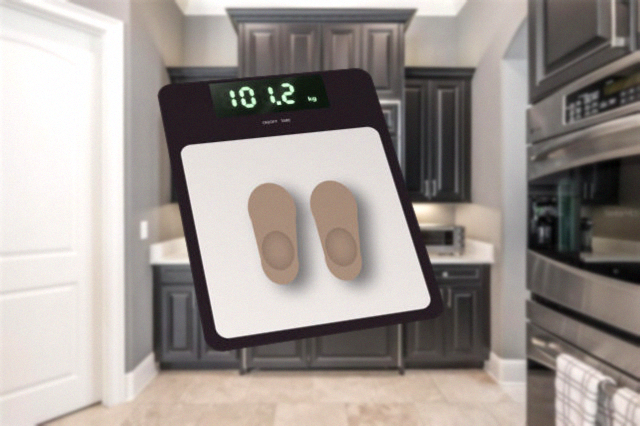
101.2 kg
